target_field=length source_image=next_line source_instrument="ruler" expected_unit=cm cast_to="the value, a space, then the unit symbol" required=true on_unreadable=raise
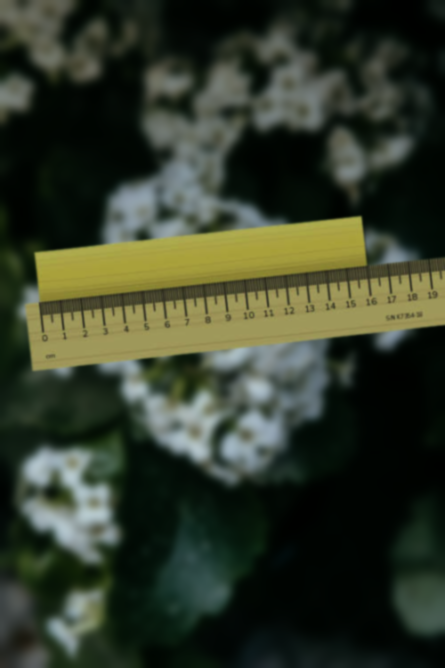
16 cm
